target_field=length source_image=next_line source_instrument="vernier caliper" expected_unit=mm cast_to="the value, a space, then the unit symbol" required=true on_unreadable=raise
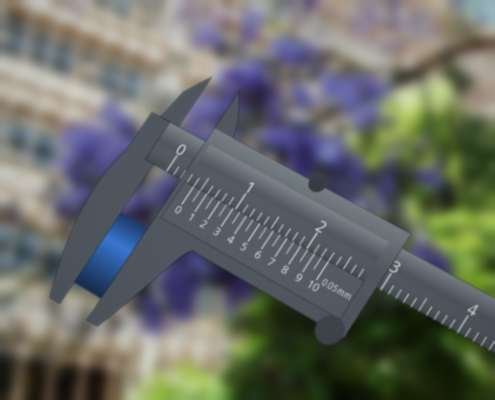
4.0 mm
